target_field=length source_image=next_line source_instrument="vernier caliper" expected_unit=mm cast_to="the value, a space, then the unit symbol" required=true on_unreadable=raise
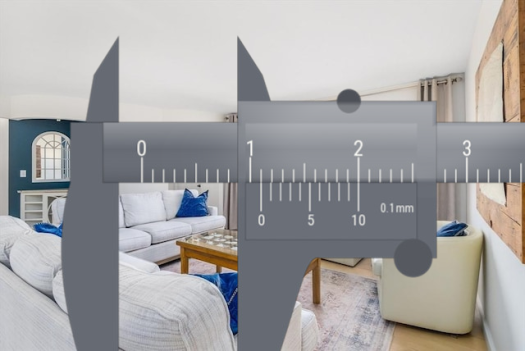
11.0 mm
